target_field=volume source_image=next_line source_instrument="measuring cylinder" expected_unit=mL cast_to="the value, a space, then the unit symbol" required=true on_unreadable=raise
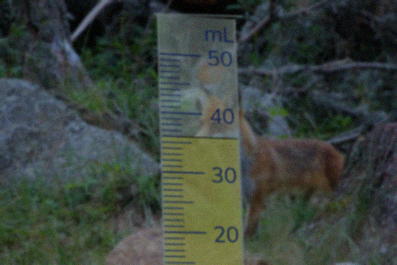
36 mL
